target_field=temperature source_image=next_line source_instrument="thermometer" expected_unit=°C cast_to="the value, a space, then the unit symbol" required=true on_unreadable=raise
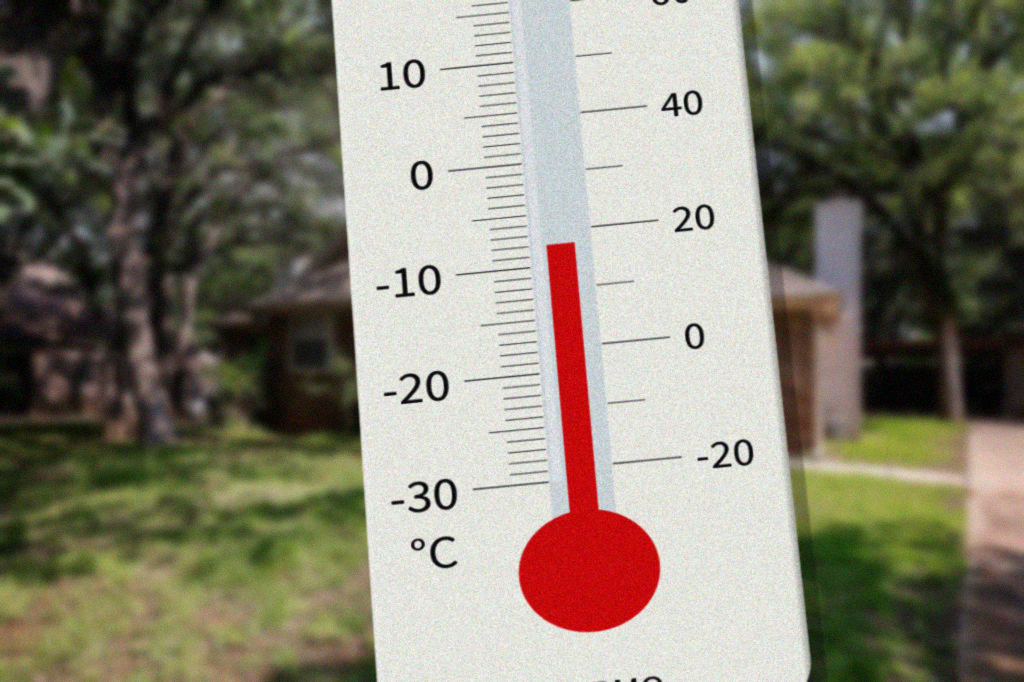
-8 °C
